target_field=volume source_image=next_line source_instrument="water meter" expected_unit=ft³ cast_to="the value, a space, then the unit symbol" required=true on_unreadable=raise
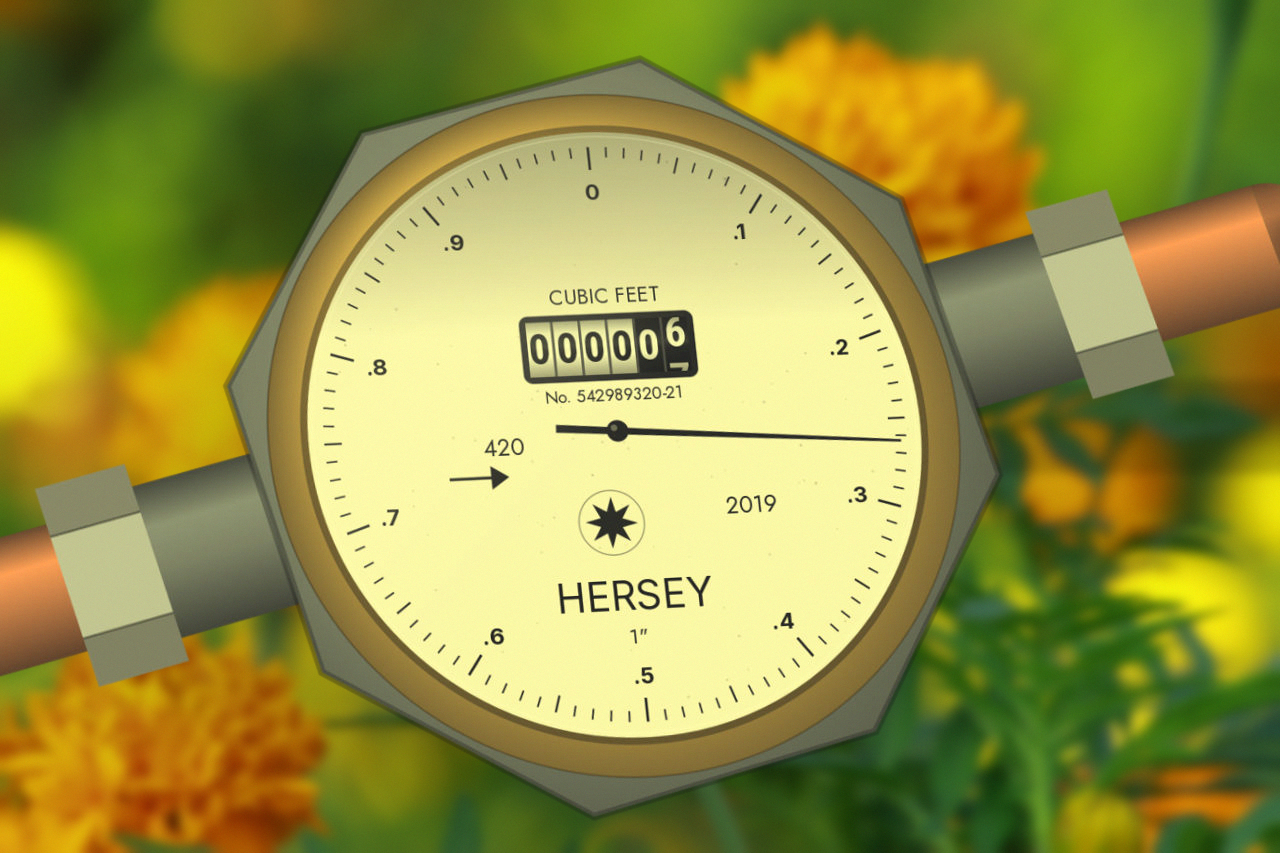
6.26 ft³
